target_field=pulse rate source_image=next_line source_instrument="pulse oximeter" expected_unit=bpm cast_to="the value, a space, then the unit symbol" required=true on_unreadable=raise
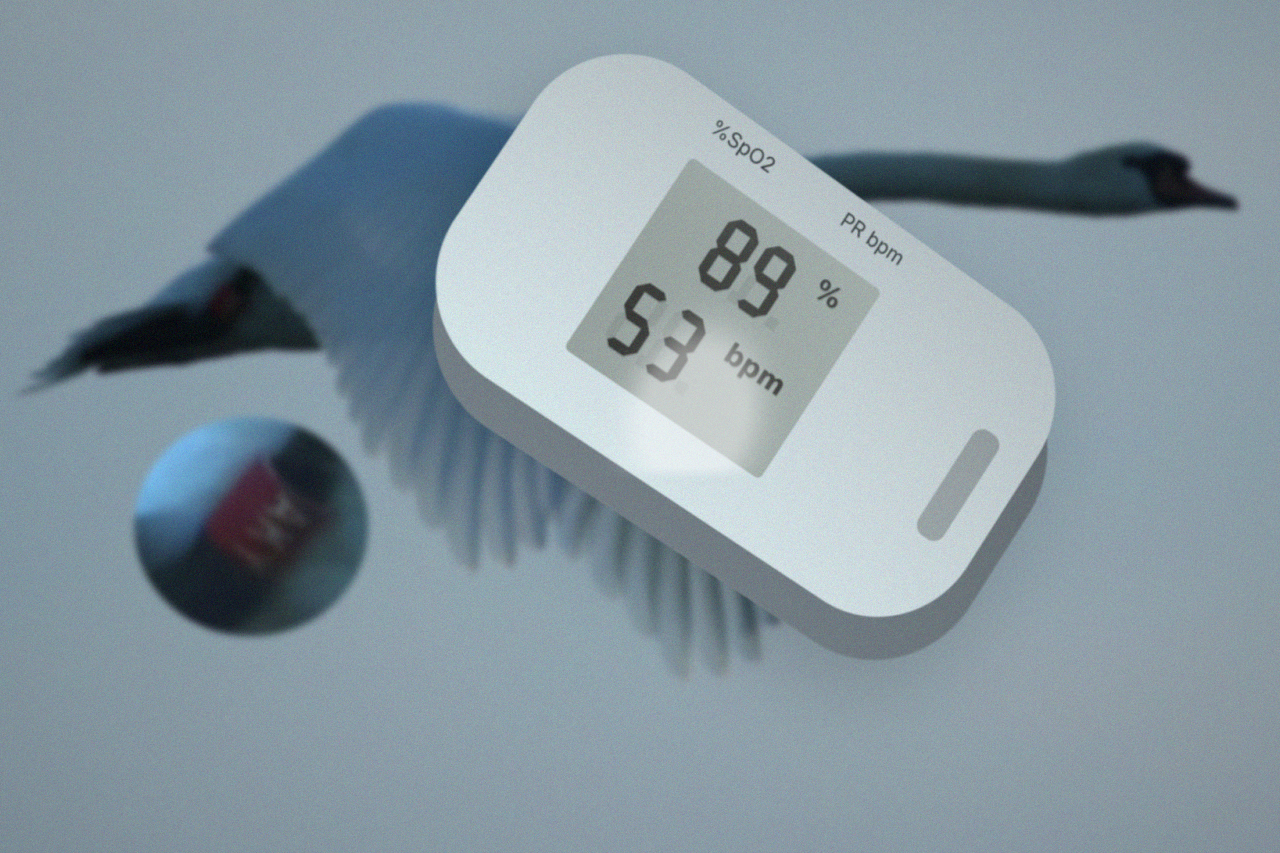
53 bpm
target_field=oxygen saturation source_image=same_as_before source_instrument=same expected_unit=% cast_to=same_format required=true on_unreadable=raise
89 %
